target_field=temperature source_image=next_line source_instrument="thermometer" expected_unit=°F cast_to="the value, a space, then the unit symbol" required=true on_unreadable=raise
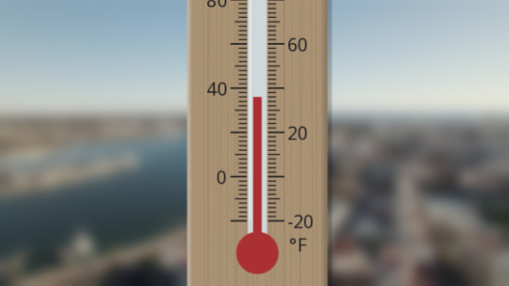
36 °F
